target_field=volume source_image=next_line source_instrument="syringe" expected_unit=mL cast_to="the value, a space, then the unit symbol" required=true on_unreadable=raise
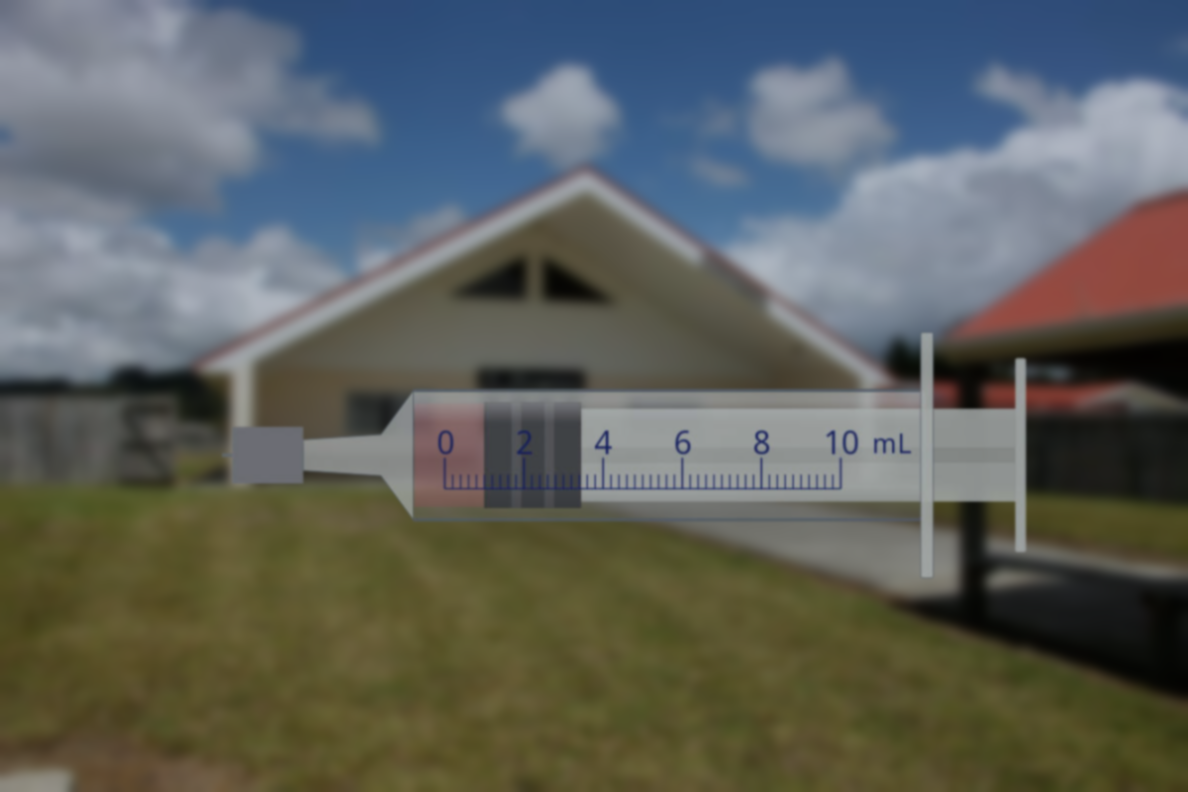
1 mL
